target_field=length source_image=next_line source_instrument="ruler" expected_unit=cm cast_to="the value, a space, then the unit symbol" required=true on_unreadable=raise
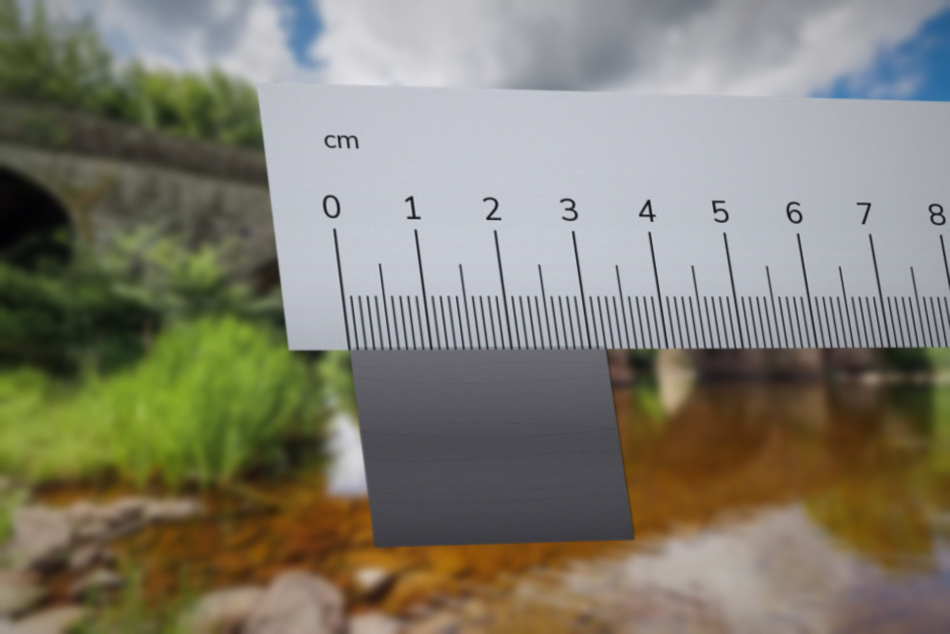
3.2 cm
